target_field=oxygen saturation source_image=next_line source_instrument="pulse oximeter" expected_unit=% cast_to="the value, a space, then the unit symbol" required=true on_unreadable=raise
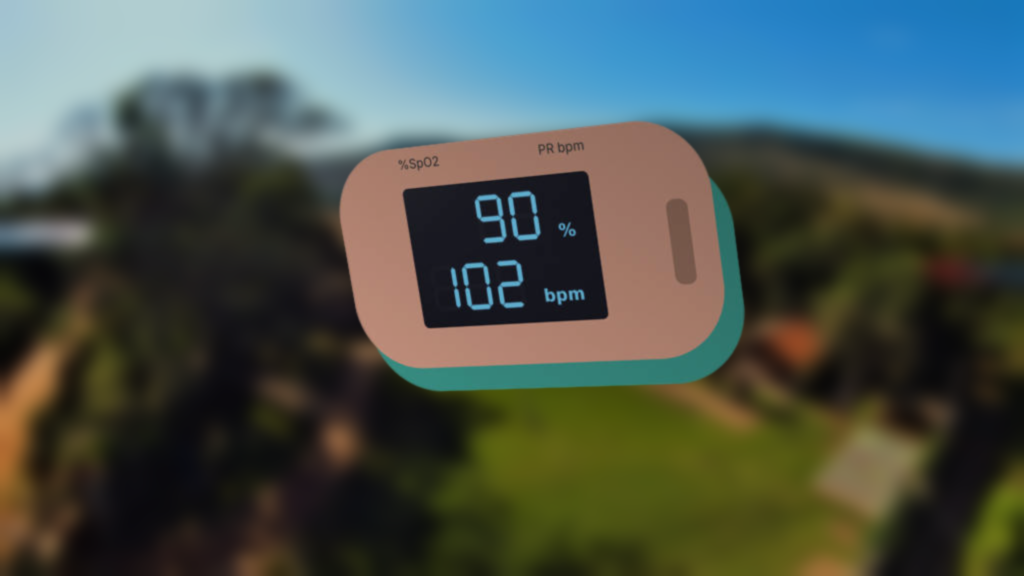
90 %
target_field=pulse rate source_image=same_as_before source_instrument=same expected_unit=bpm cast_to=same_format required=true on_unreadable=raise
102 bpm
